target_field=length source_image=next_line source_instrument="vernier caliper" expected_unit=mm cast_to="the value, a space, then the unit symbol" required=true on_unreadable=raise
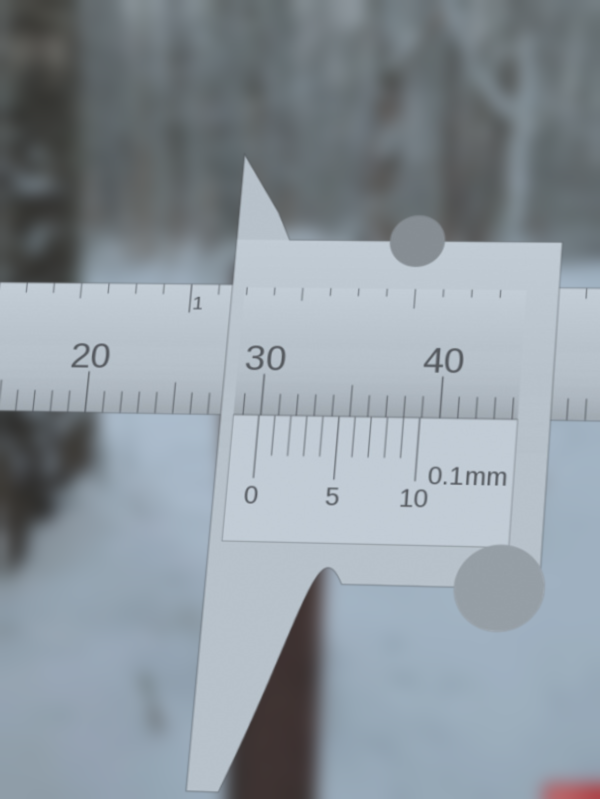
29.9 mm
